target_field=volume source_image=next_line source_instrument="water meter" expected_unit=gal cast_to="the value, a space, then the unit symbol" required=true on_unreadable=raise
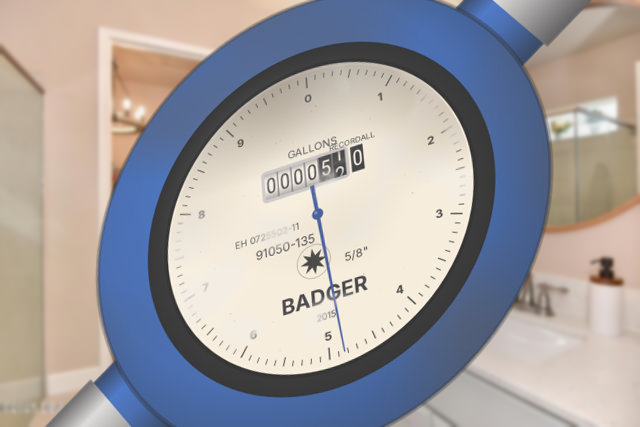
514.8 gal
